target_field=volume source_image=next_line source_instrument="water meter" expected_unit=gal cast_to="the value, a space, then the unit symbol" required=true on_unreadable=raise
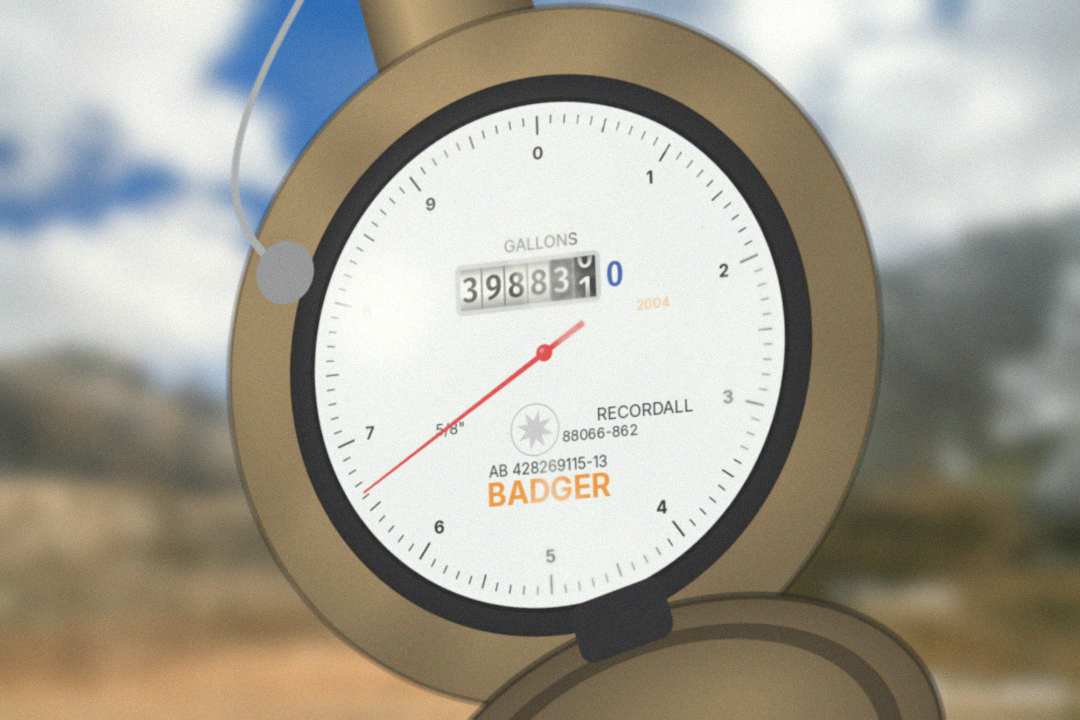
3988306.6 gal
